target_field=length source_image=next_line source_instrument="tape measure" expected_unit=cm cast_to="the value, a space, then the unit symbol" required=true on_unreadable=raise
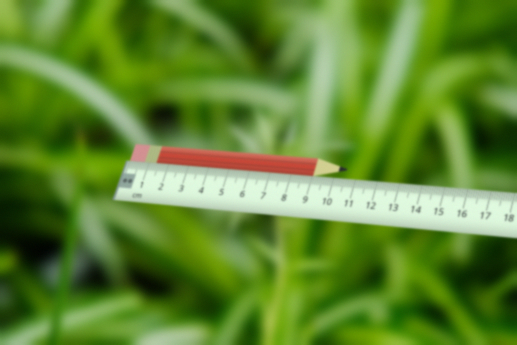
10.5 cm
